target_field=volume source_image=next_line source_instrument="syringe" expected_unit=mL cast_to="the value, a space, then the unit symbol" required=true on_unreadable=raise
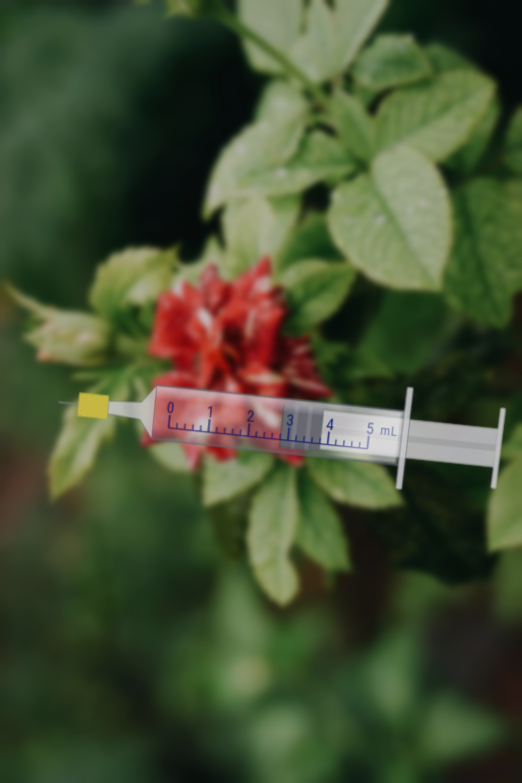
2.8 mL
